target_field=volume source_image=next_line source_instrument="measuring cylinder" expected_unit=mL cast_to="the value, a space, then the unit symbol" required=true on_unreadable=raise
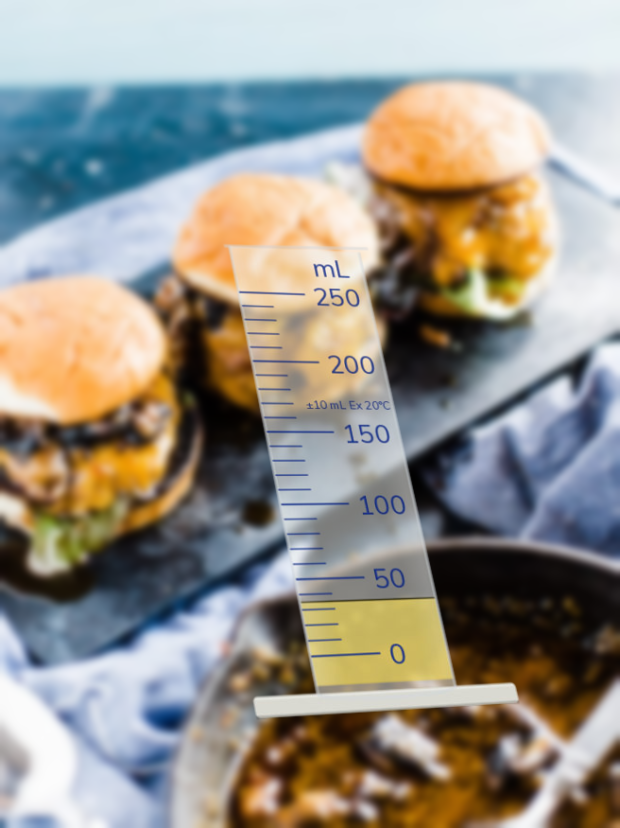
35 mL
